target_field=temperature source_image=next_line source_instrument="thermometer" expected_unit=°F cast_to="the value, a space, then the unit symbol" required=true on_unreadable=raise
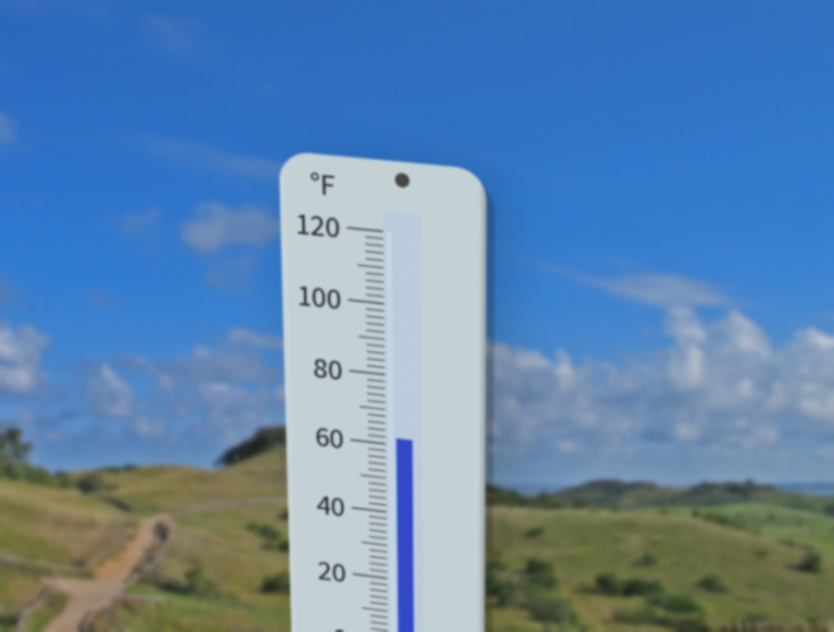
62 °F
